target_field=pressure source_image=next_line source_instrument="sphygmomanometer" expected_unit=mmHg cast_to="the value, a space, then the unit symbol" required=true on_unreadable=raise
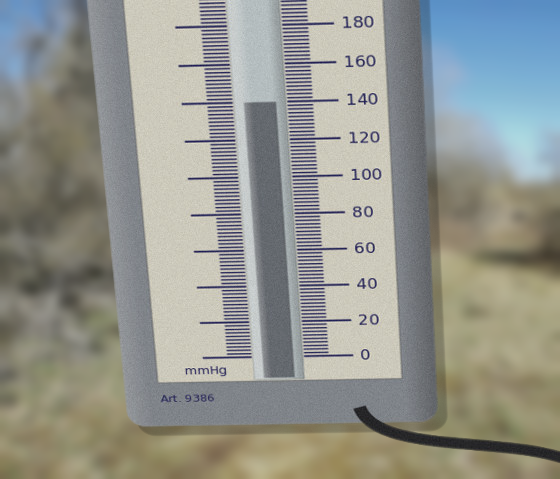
140 mmHg
